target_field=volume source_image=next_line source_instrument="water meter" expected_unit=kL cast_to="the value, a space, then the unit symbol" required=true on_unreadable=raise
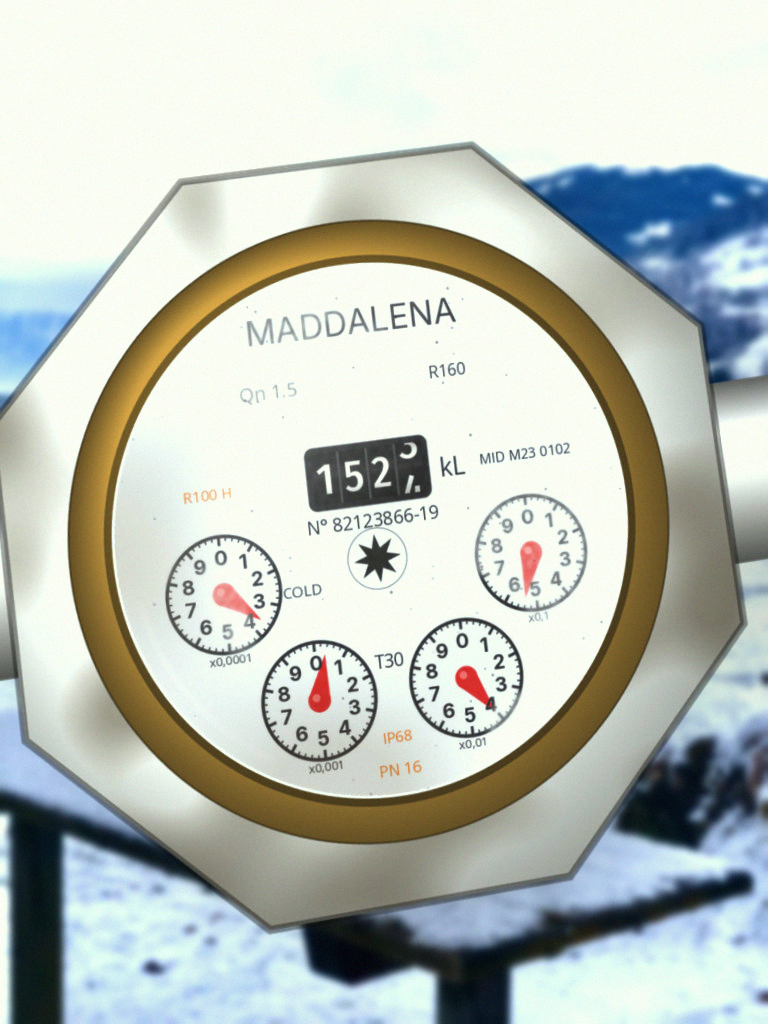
1523.5403 kL
